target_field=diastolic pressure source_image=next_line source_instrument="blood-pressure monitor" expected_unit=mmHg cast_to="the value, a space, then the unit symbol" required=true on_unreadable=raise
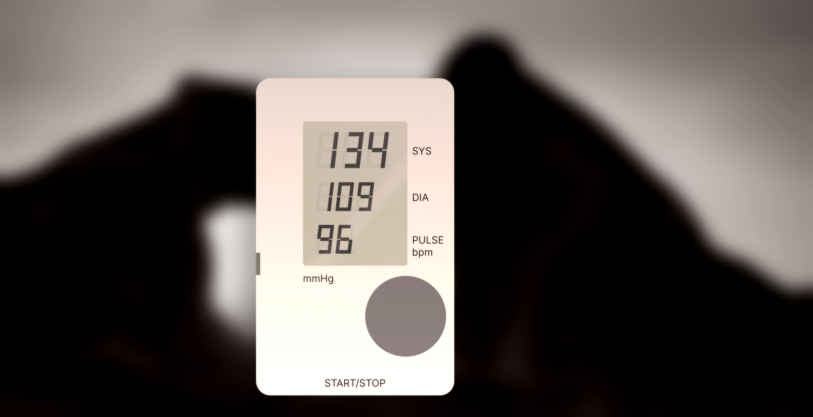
109 mmHg
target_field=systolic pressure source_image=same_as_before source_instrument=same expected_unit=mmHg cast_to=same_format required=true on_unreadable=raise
134 mmHg
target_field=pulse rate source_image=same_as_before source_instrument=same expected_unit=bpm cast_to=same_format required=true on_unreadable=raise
96 bpm
